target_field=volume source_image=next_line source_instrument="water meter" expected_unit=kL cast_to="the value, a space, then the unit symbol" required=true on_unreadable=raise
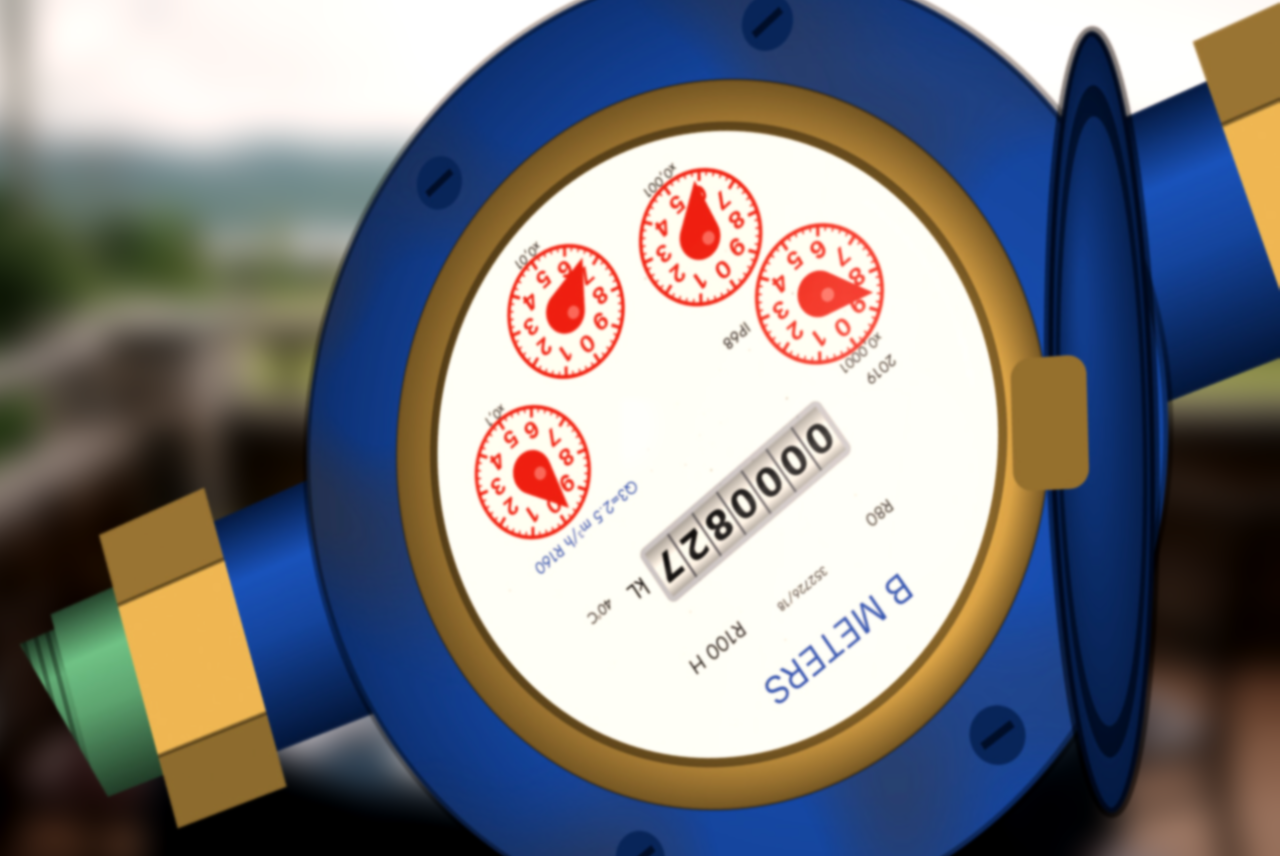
826.9658 kL
